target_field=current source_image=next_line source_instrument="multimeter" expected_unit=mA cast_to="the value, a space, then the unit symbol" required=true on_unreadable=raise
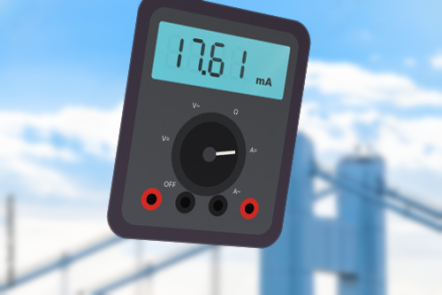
17.61 mA
